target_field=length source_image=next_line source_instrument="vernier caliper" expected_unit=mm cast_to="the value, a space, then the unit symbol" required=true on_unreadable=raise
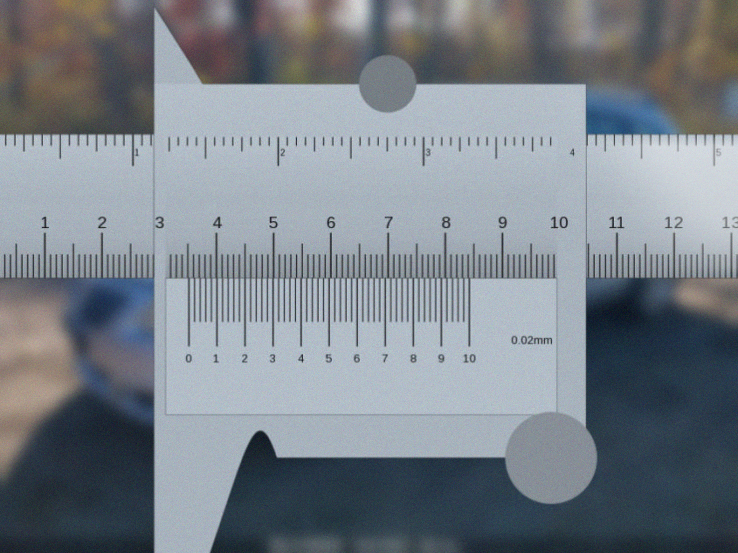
35.2 mm
